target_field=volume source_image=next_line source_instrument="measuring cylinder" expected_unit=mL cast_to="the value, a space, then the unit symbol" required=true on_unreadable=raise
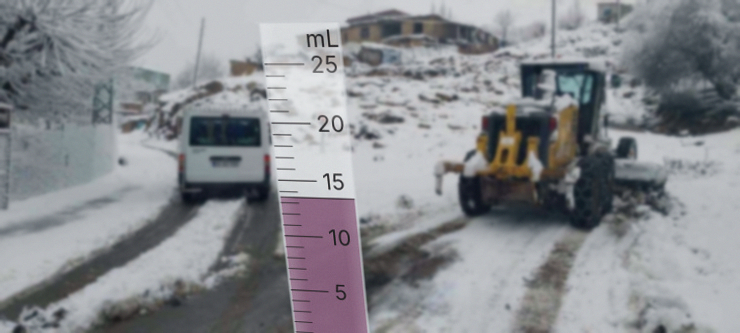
13.5 mL
